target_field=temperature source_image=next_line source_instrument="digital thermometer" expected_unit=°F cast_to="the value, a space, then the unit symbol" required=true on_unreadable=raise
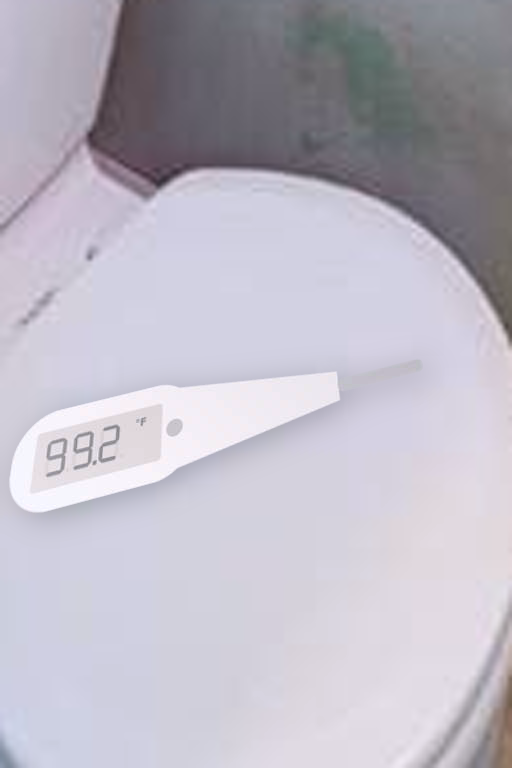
99.2 °F
